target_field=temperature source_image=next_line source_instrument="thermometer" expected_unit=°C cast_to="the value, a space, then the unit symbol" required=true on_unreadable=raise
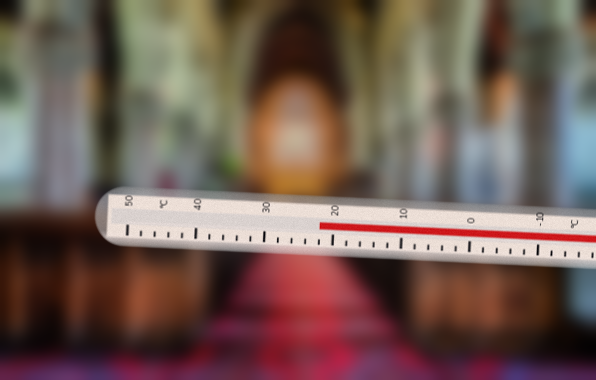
22 °C
